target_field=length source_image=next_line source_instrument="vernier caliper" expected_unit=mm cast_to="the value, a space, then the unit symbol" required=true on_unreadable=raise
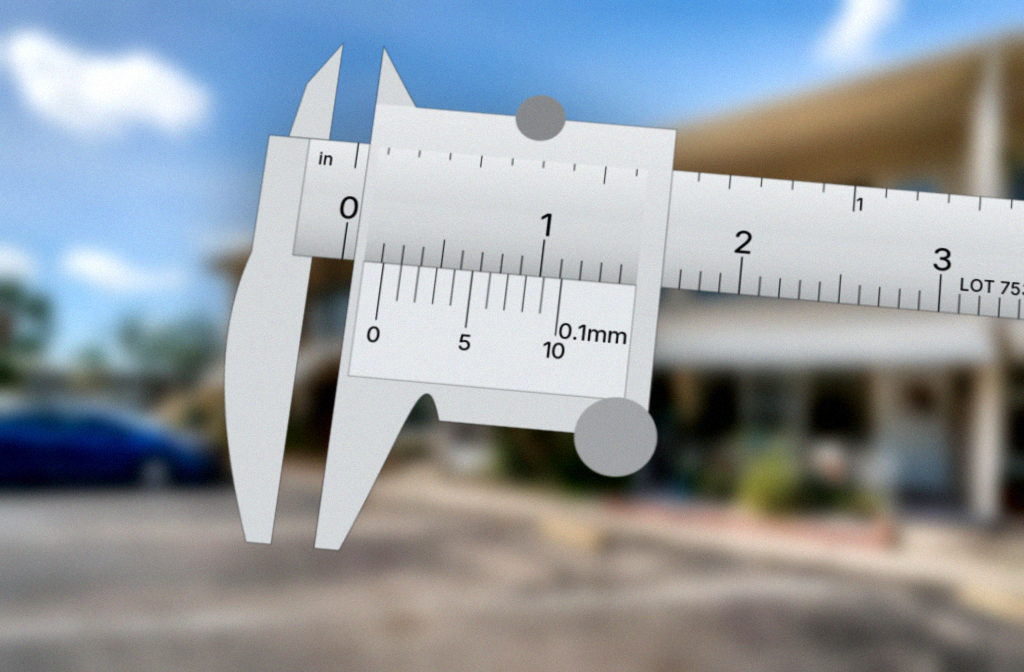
2.1 mm
